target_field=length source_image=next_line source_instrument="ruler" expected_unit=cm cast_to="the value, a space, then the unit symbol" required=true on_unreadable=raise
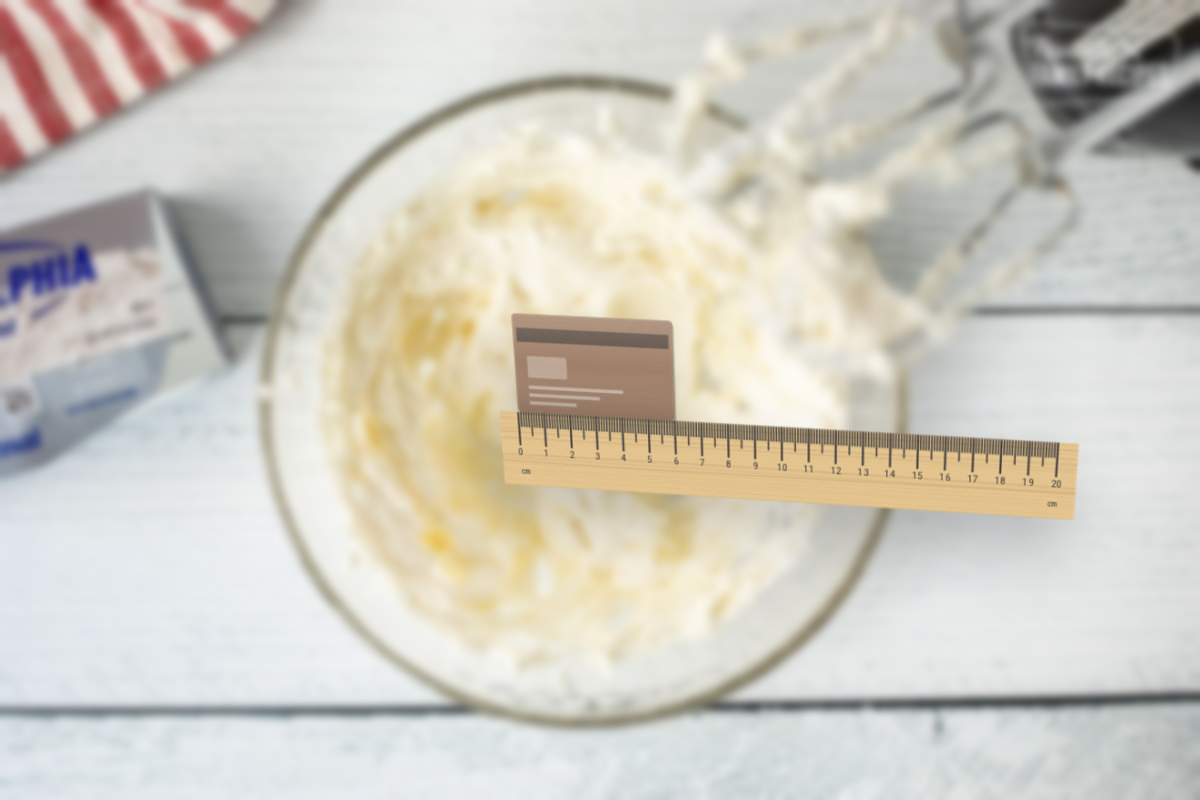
6 cm
